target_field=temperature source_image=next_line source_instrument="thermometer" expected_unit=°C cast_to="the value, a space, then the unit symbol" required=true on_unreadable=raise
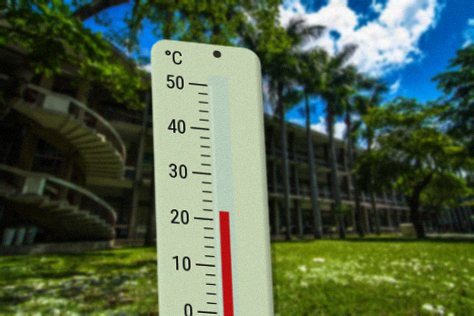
22 °C
